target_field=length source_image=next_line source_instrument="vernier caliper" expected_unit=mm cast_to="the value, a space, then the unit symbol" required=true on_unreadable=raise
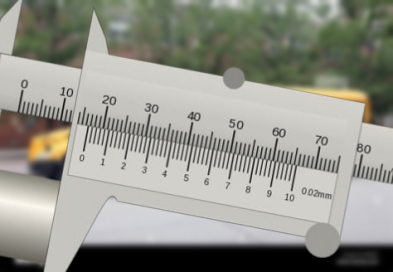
16.5 mm
